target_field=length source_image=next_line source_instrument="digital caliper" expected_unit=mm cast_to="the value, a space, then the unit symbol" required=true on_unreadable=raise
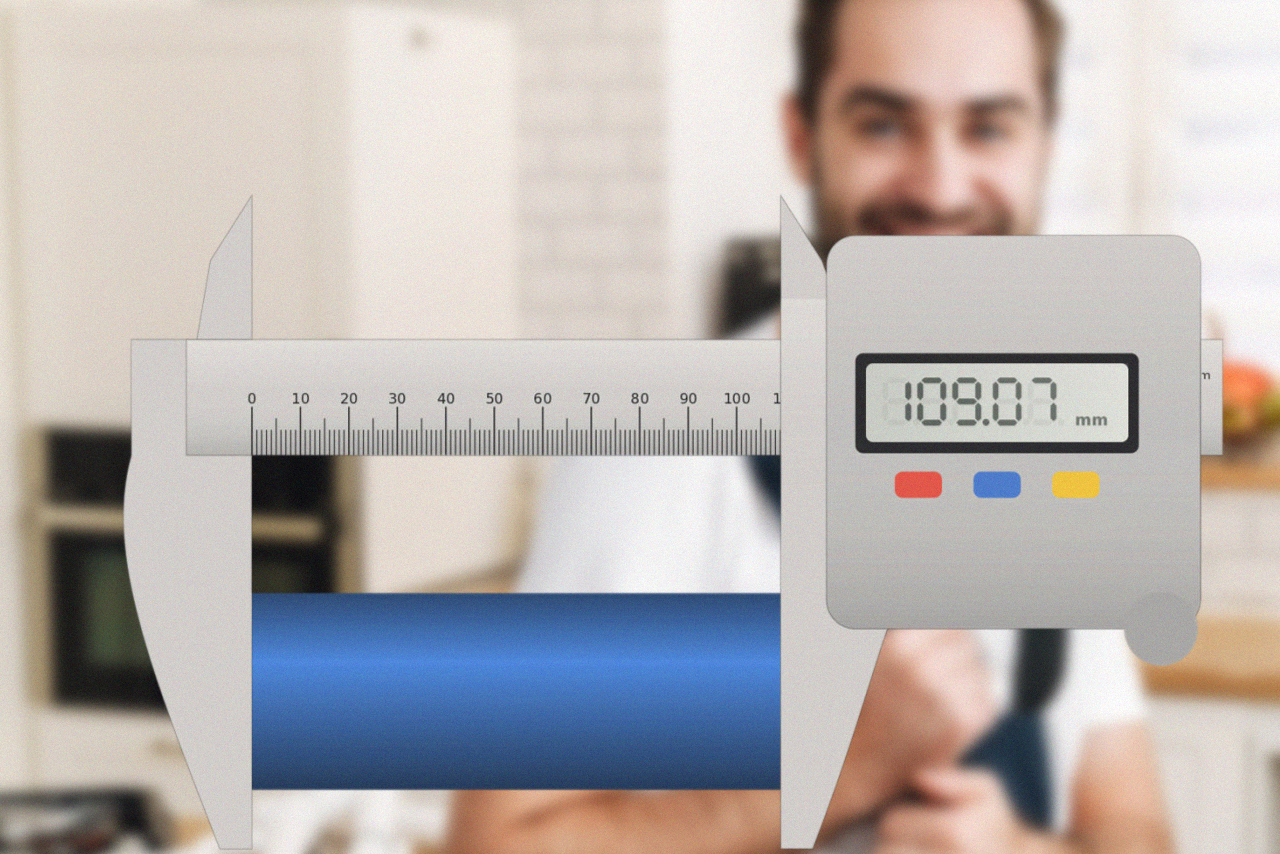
109.07 mm
